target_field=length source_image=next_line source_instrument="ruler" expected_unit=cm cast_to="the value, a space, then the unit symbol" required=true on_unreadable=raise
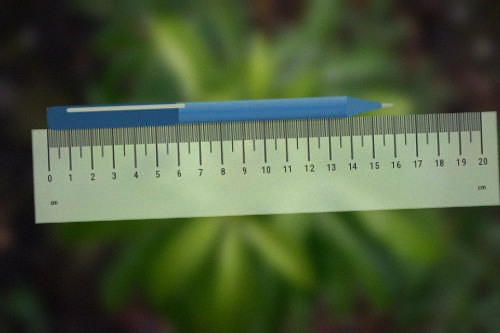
16 cm
